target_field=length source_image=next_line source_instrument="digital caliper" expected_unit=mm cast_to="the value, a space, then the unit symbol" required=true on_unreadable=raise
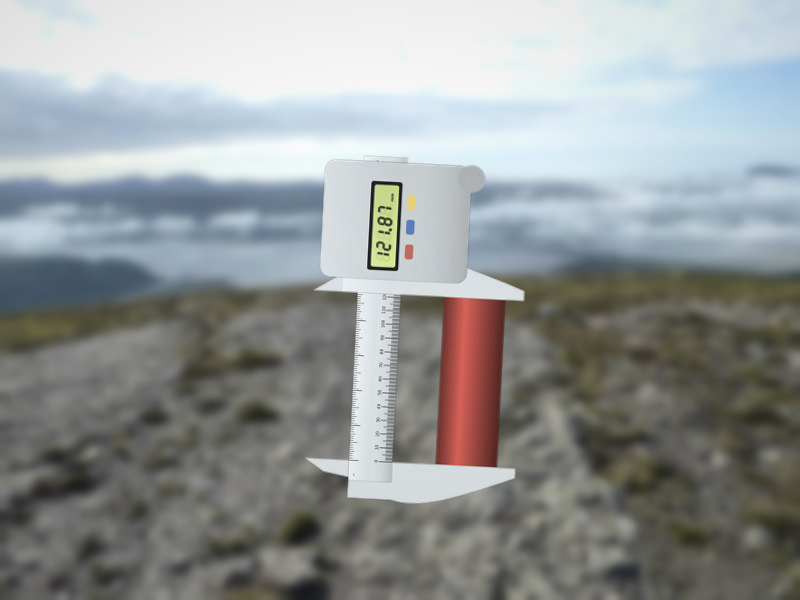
121.87 mm
